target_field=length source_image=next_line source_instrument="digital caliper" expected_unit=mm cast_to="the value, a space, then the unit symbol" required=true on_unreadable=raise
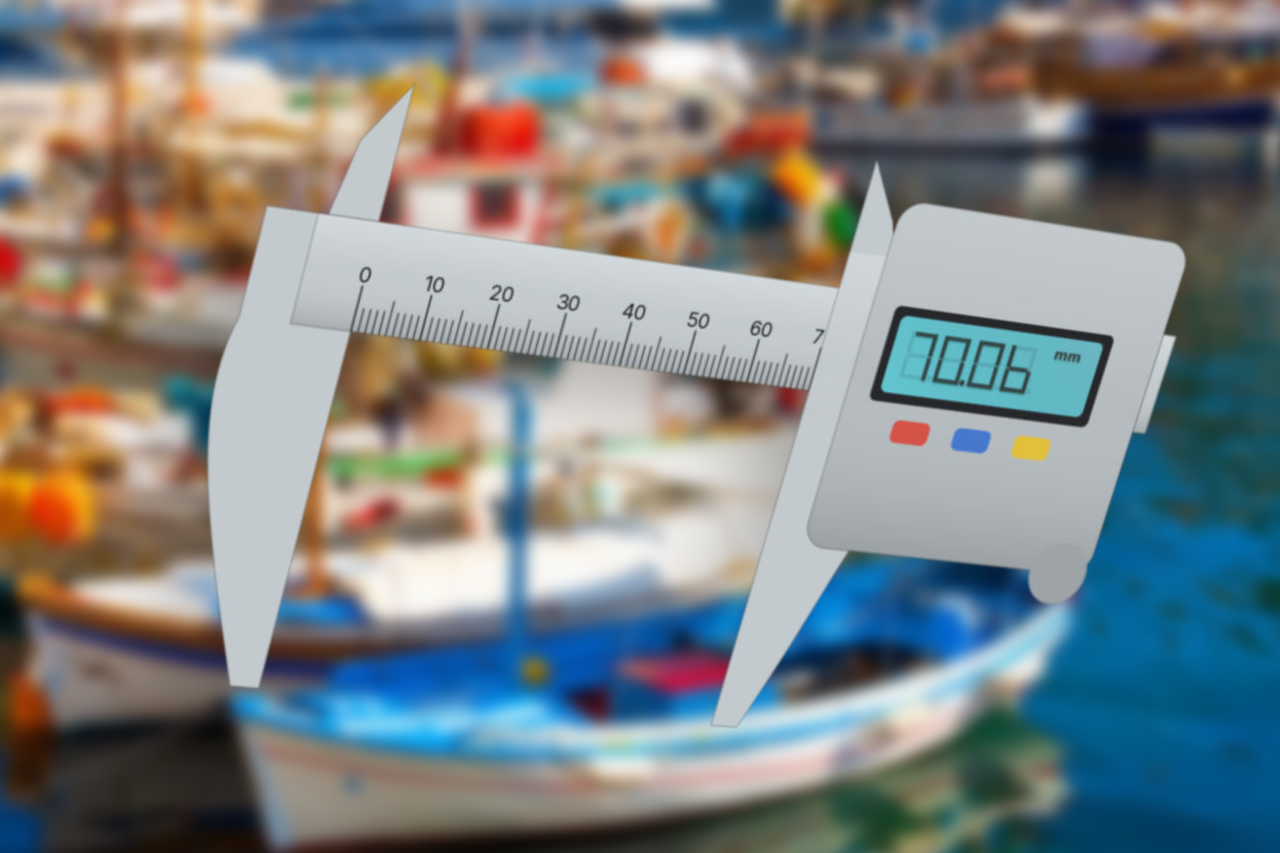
70.06 mm
